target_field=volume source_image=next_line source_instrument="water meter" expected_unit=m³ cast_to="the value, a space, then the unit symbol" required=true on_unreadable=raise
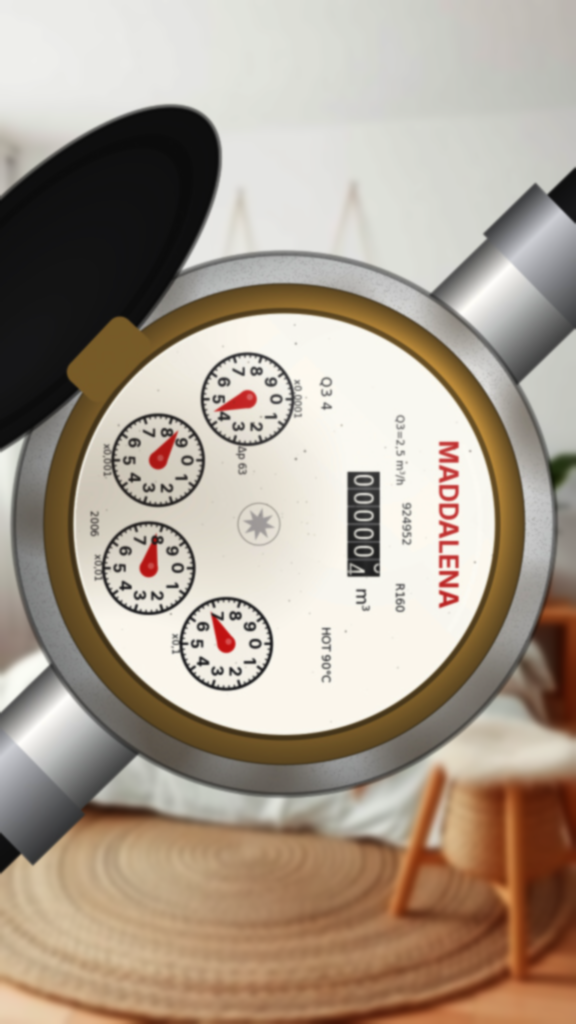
3.6784 m³
